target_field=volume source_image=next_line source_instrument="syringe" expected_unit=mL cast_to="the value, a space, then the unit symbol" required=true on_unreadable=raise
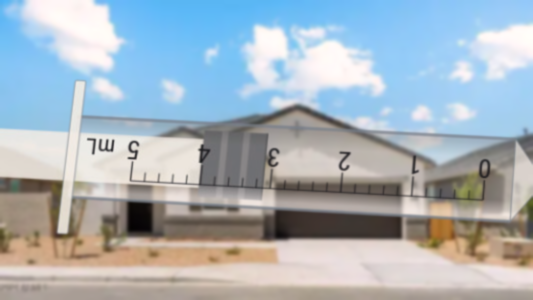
3.1 mL
